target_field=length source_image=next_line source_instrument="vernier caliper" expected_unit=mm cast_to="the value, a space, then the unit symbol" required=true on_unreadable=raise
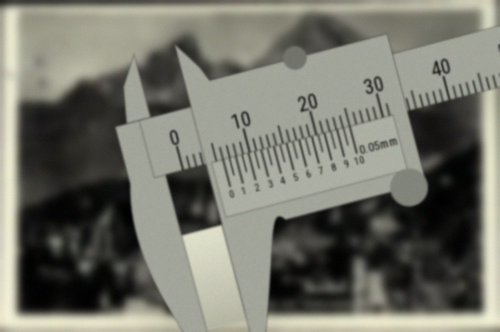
6.0 mm
